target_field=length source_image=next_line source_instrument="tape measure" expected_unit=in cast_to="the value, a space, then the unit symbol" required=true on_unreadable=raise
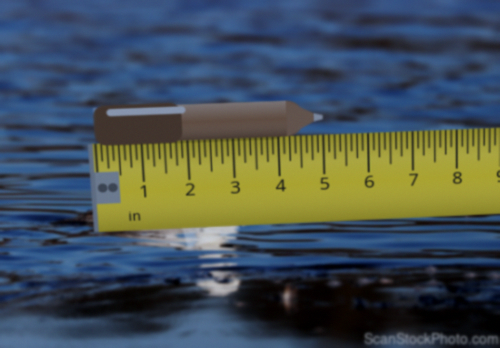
5 in
